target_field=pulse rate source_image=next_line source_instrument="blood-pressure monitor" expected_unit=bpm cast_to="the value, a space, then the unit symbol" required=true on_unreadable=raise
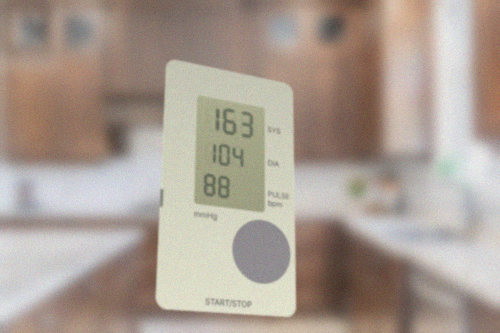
88 bpm
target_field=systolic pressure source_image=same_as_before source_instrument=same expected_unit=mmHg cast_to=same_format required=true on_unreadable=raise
163 mmHg
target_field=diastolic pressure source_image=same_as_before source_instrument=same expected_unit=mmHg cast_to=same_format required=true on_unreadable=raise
104 mmHg
